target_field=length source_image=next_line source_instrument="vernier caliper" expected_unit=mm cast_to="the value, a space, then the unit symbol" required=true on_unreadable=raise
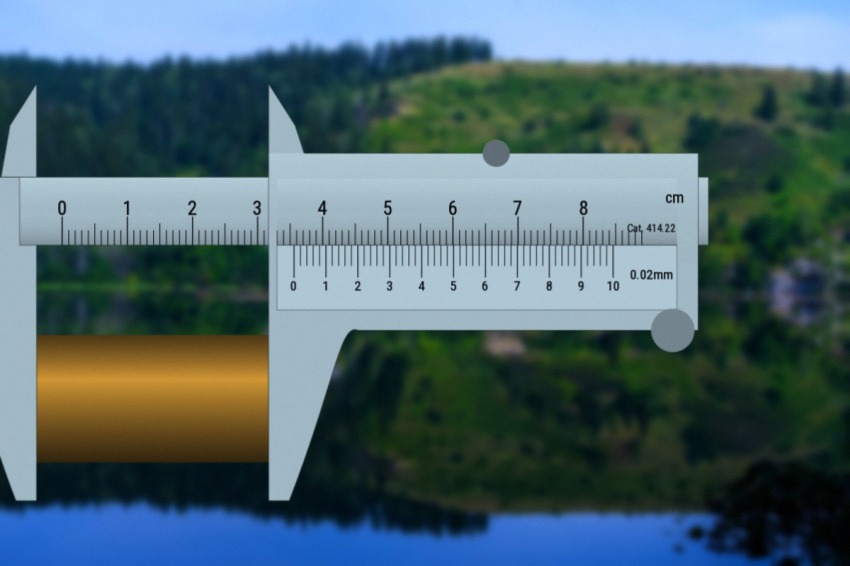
35.6 mm
